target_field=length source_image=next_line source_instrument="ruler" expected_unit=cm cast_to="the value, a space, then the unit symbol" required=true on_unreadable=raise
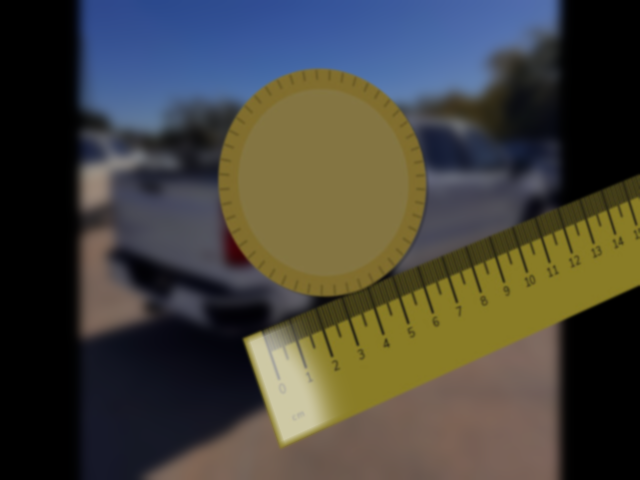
7.5 cm
